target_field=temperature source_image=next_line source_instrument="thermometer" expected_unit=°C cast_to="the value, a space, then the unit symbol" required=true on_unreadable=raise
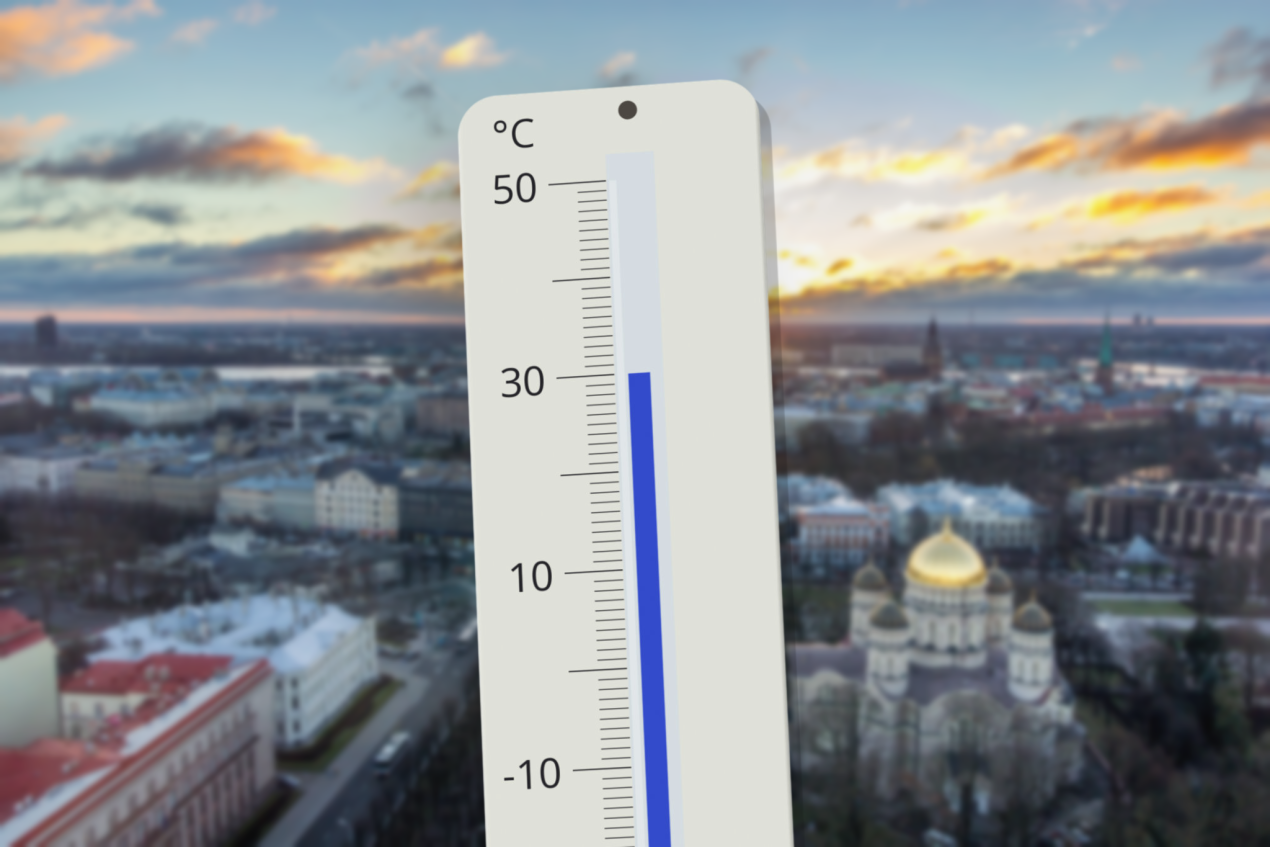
30 °C
